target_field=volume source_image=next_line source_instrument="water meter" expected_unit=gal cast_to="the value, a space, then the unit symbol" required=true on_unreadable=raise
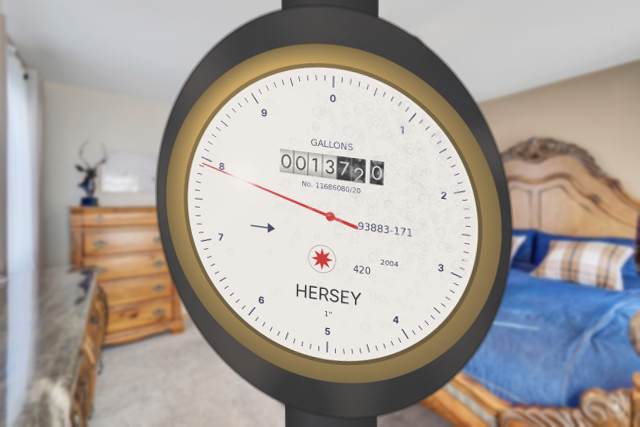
13717.9 gal
